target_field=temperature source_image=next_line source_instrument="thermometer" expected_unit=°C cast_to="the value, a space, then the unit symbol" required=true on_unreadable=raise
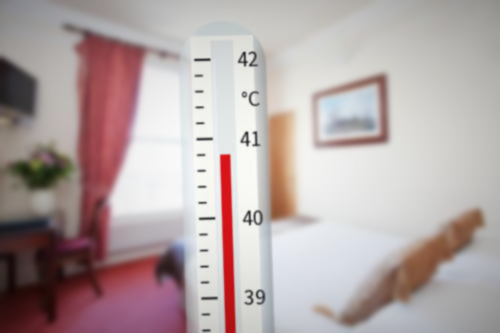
40.8 °C
